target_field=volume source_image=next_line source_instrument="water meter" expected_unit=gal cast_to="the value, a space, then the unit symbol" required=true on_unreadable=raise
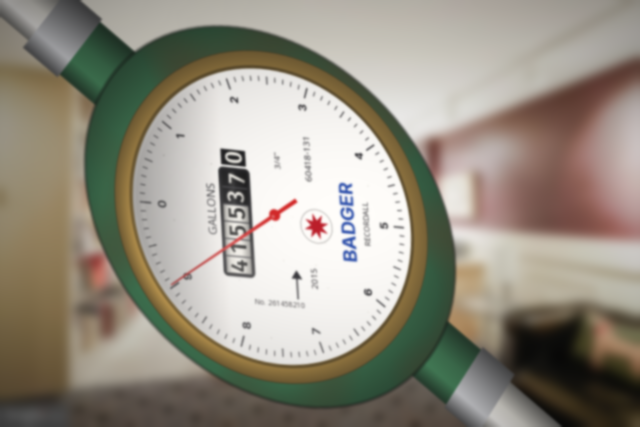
4155369.0 gal
